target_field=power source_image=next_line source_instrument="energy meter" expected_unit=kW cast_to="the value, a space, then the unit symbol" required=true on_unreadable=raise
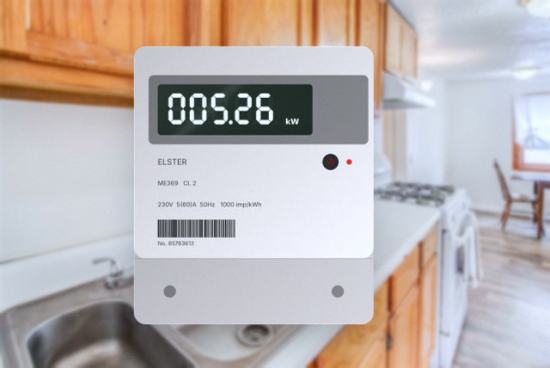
5.26 kW
